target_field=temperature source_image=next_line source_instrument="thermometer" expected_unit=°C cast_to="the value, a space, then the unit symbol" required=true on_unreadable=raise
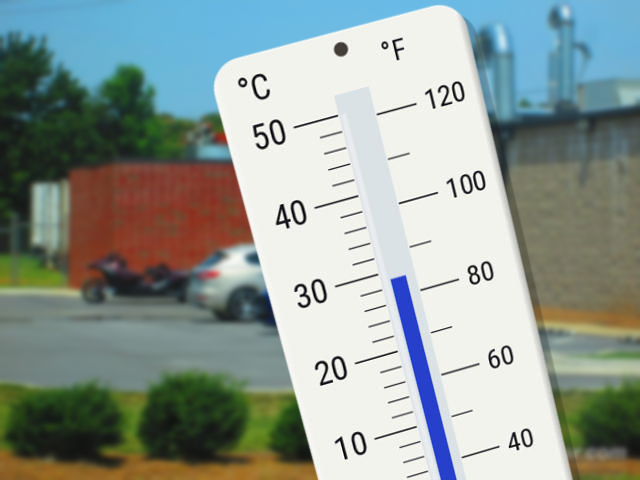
29 °C
